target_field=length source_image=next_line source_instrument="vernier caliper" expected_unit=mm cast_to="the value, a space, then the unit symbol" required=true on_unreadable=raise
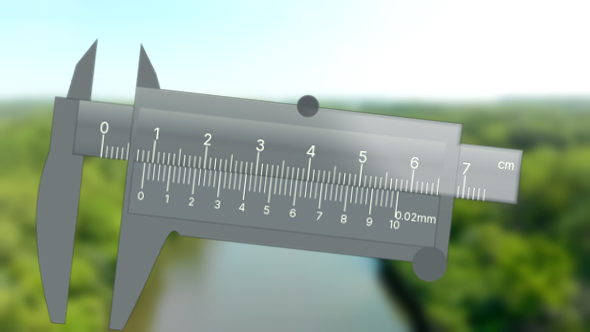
8.5 mm
